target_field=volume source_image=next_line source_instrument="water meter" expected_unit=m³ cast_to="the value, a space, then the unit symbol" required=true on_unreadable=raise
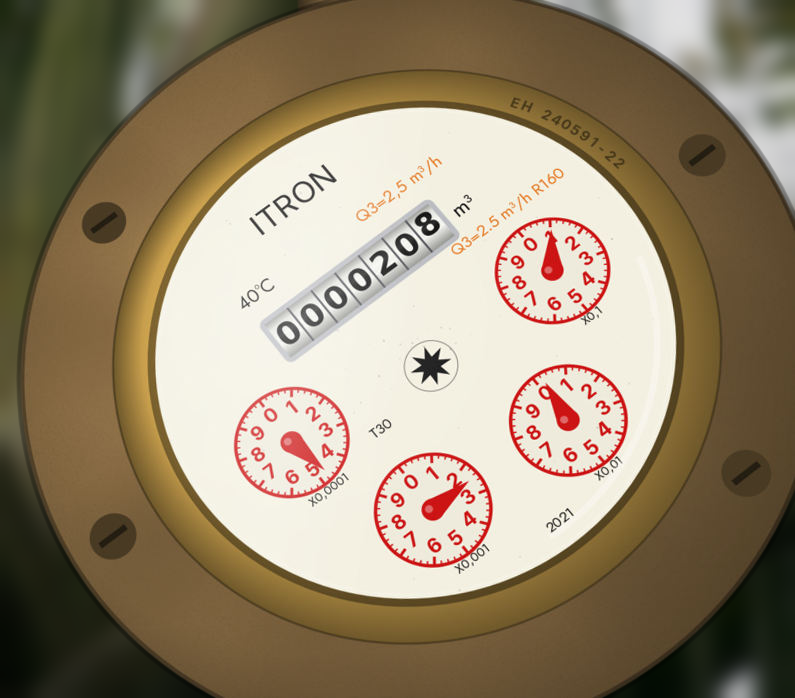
208.1024 m³
